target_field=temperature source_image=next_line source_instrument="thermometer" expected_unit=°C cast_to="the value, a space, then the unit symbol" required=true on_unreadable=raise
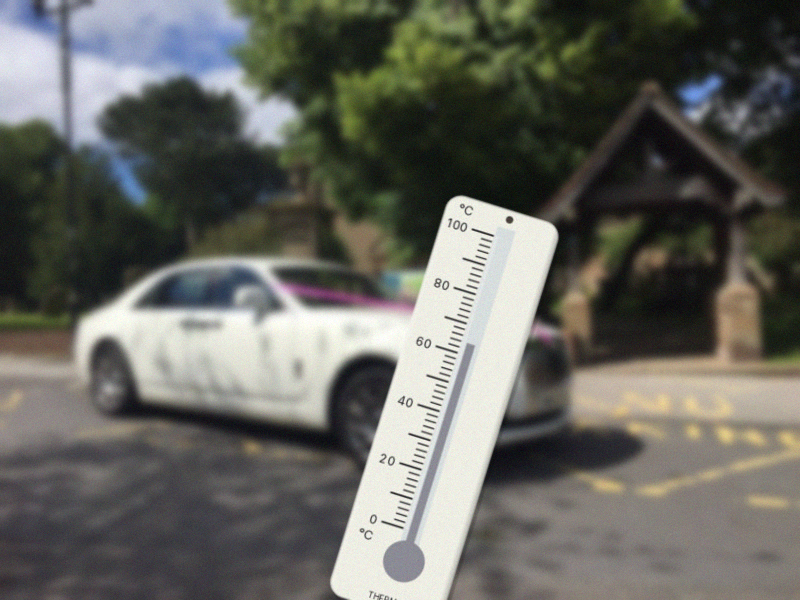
64 °C
